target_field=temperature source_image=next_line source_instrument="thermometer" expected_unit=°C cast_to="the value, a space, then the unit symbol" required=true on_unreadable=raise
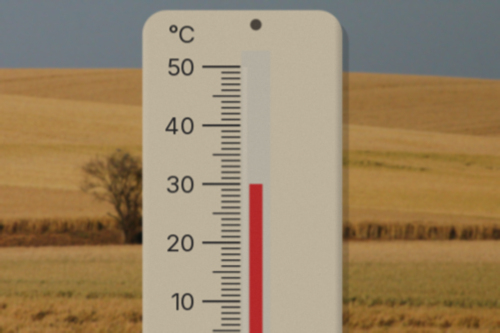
30 °C
